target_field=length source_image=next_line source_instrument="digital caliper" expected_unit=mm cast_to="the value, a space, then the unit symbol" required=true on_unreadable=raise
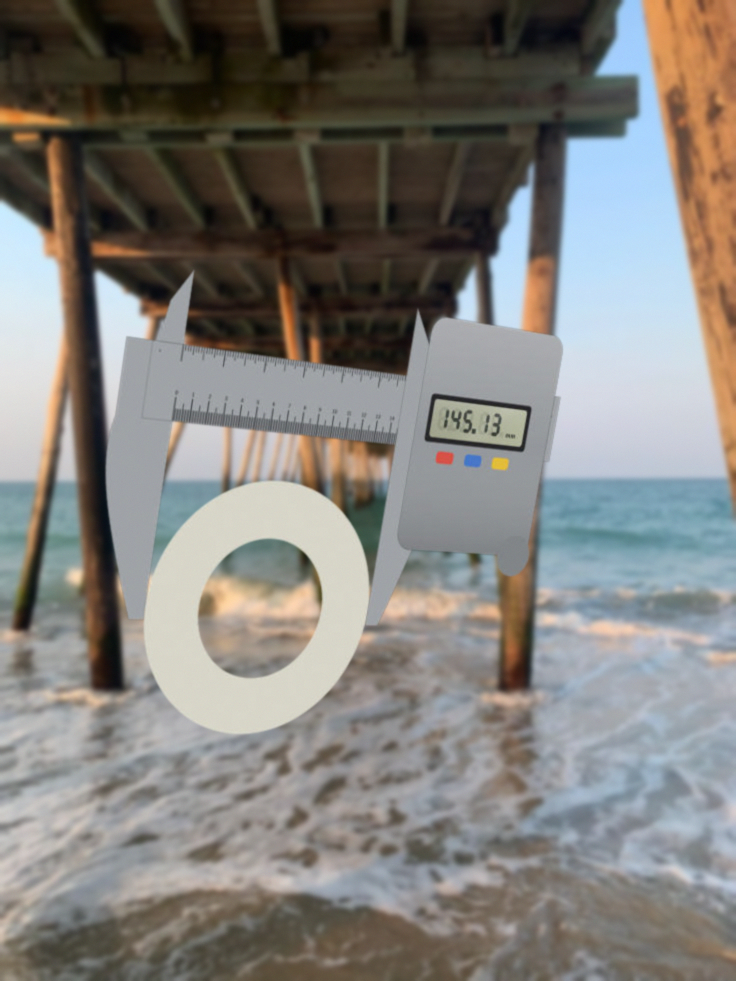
145.13 mm
